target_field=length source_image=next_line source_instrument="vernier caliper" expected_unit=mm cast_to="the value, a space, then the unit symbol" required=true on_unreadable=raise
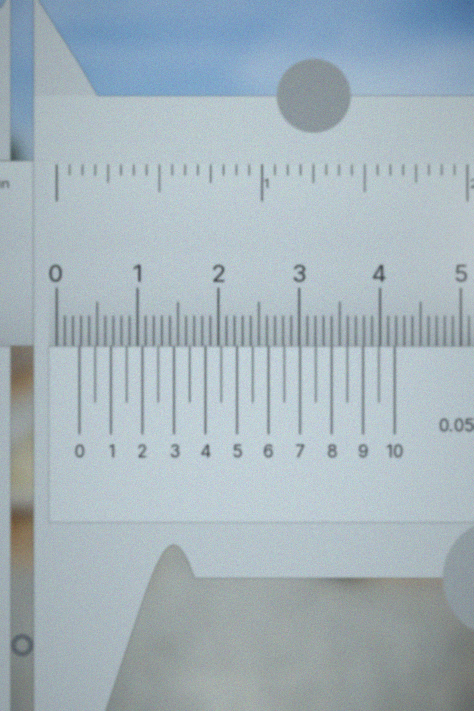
2.8 mm
